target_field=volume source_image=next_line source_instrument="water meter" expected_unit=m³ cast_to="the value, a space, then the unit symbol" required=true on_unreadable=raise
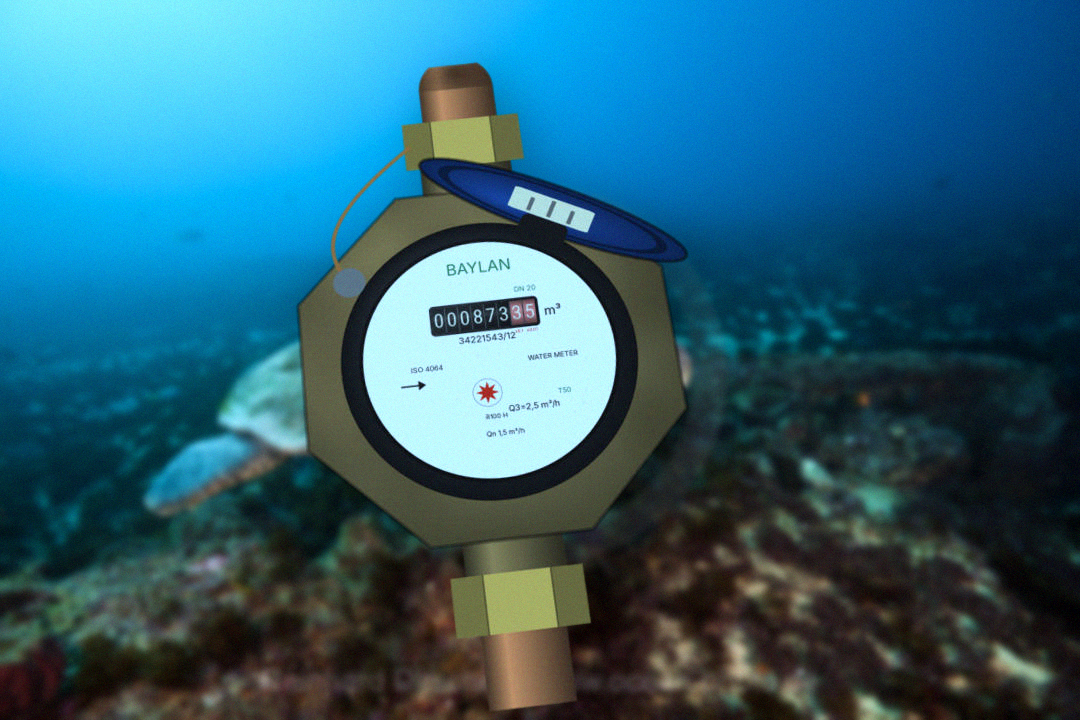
873.35 m³
